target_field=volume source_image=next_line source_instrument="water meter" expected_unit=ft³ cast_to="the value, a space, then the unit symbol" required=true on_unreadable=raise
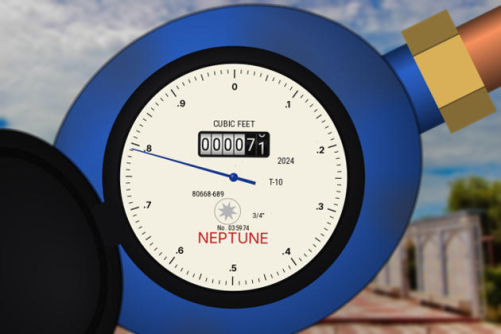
70.79 ft³
